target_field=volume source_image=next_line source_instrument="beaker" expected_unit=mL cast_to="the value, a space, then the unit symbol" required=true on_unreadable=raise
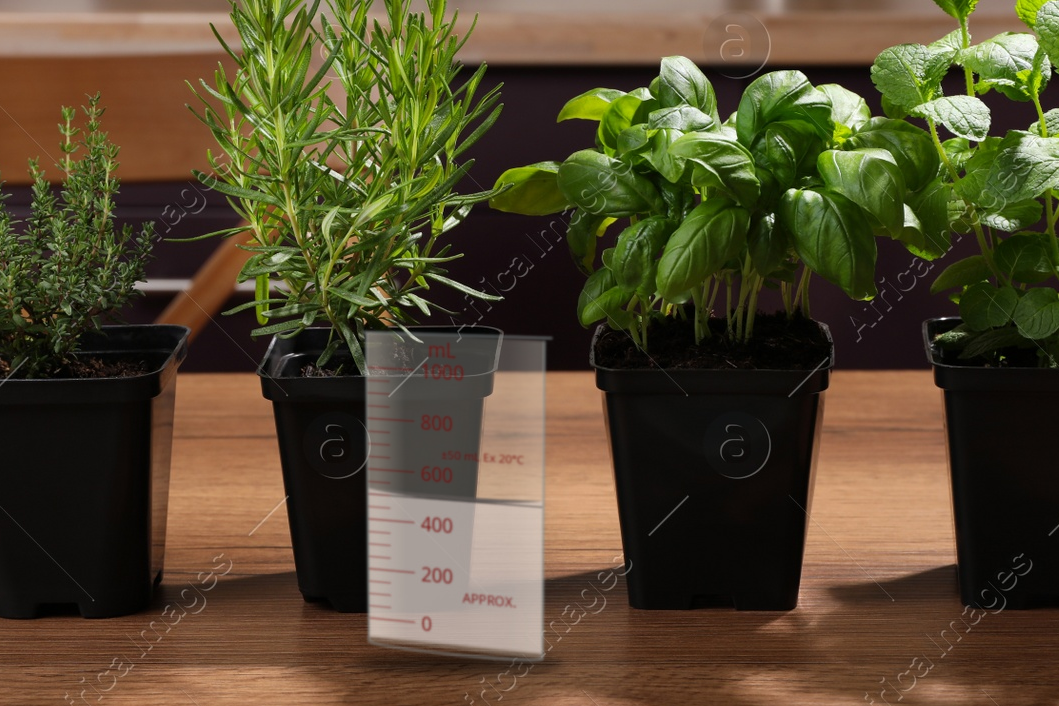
500 mL
